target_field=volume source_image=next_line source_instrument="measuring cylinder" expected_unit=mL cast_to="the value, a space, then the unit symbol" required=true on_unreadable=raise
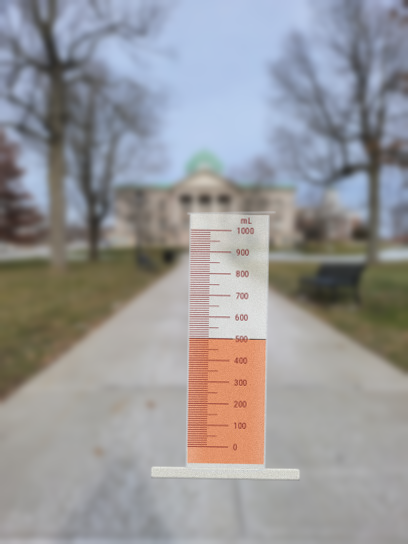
500 mL
